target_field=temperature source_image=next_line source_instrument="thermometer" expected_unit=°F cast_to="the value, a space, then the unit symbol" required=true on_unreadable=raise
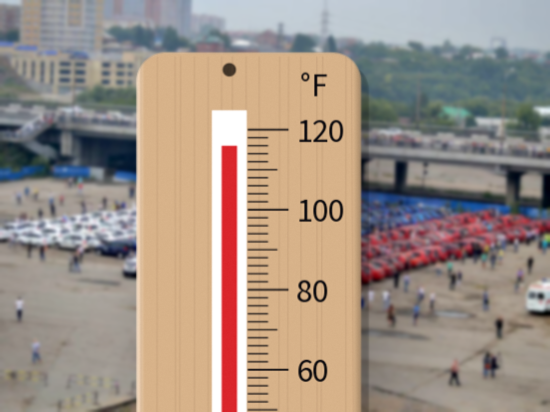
116 °F
